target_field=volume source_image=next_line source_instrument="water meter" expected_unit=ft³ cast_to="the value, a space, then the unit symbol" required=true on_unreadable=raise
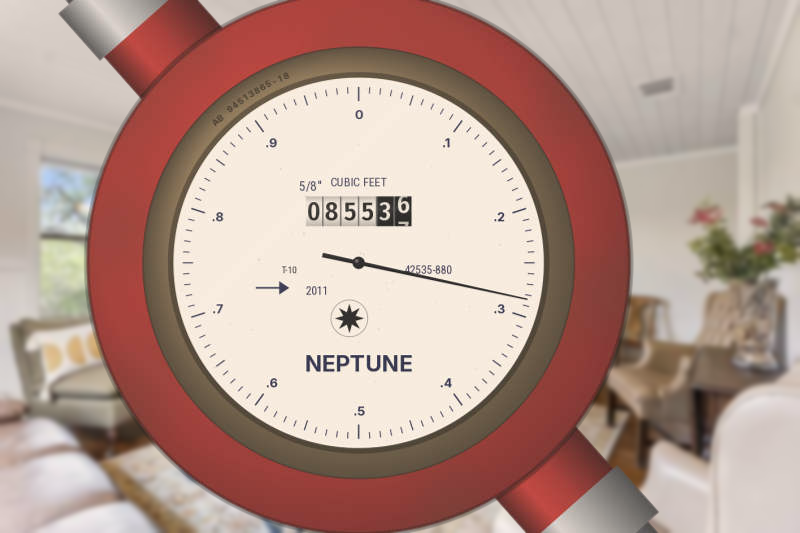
85536.28 ft³
